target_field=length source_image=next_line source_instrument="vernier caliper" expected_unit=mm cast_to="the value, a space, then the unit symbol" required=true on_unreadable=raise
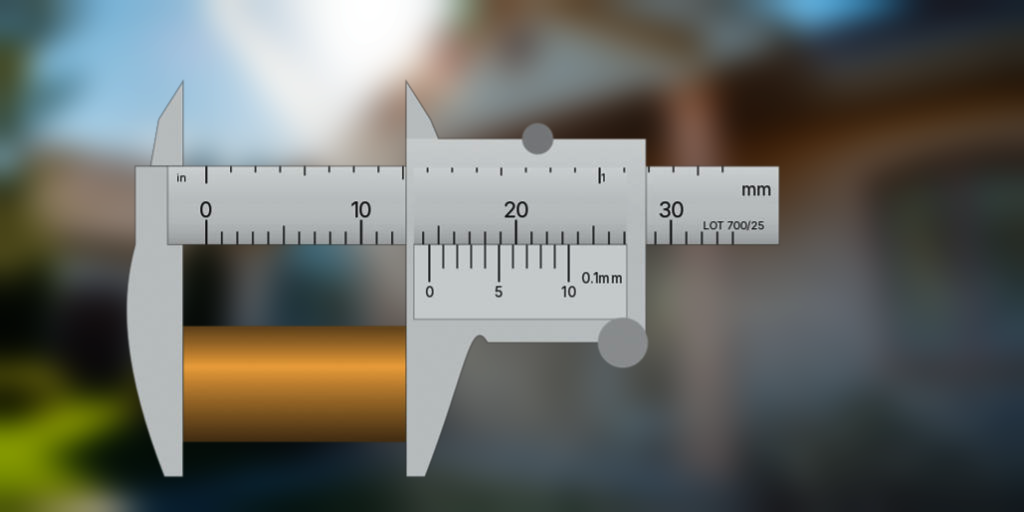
14.4 mm
